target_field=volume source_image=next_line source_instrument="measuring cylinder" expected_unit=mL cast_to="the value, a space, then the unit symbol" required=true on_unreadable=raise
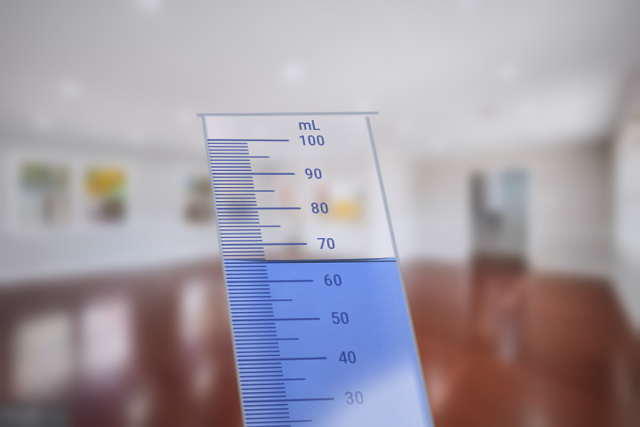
65 mL
